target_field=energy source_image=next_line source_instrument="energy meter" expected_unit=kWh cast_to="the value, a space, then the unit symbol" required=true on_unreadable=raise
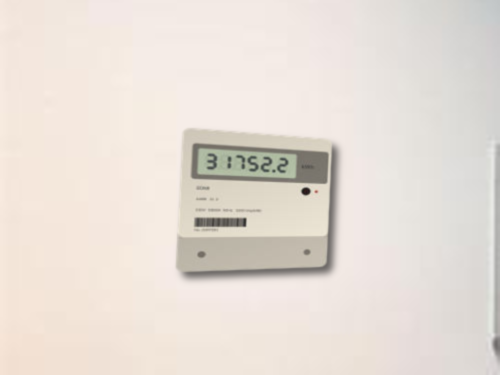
31752.2 kWh
